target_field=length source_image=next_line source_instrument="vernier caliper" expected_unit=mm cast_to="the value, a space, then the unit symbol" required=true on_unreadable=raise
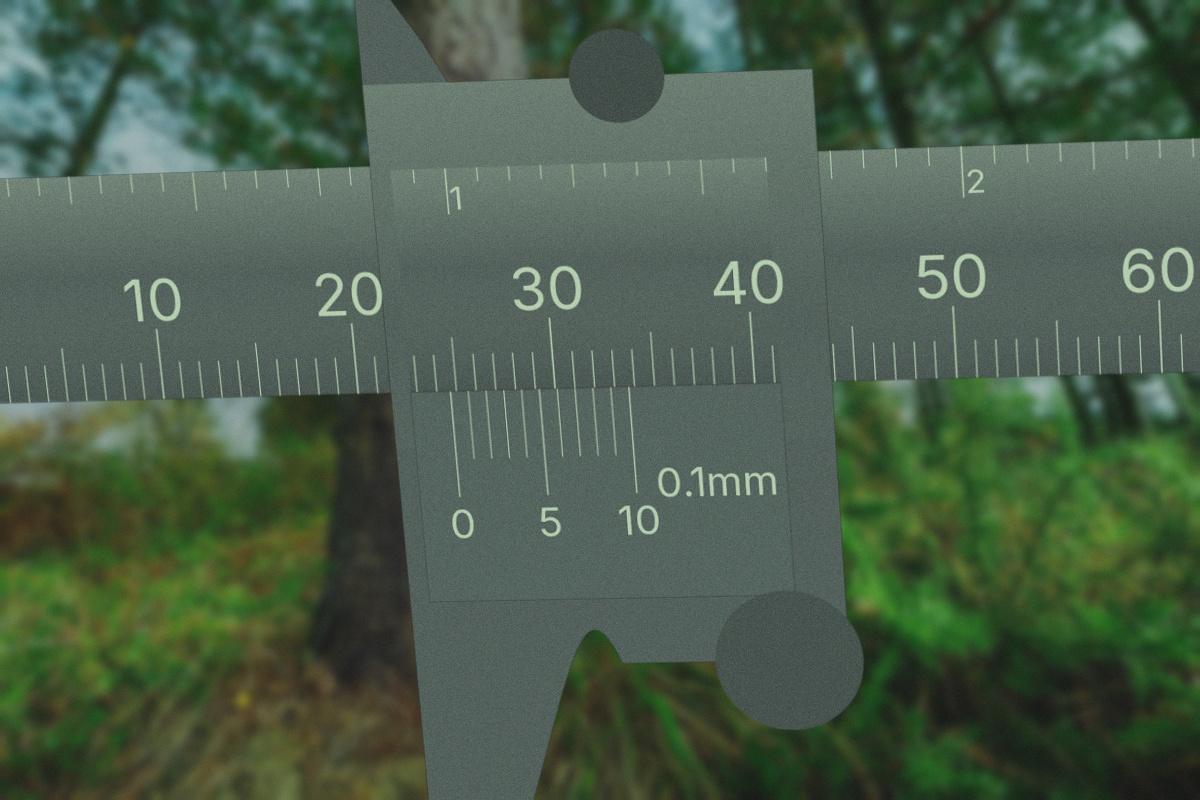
24.7 mm
